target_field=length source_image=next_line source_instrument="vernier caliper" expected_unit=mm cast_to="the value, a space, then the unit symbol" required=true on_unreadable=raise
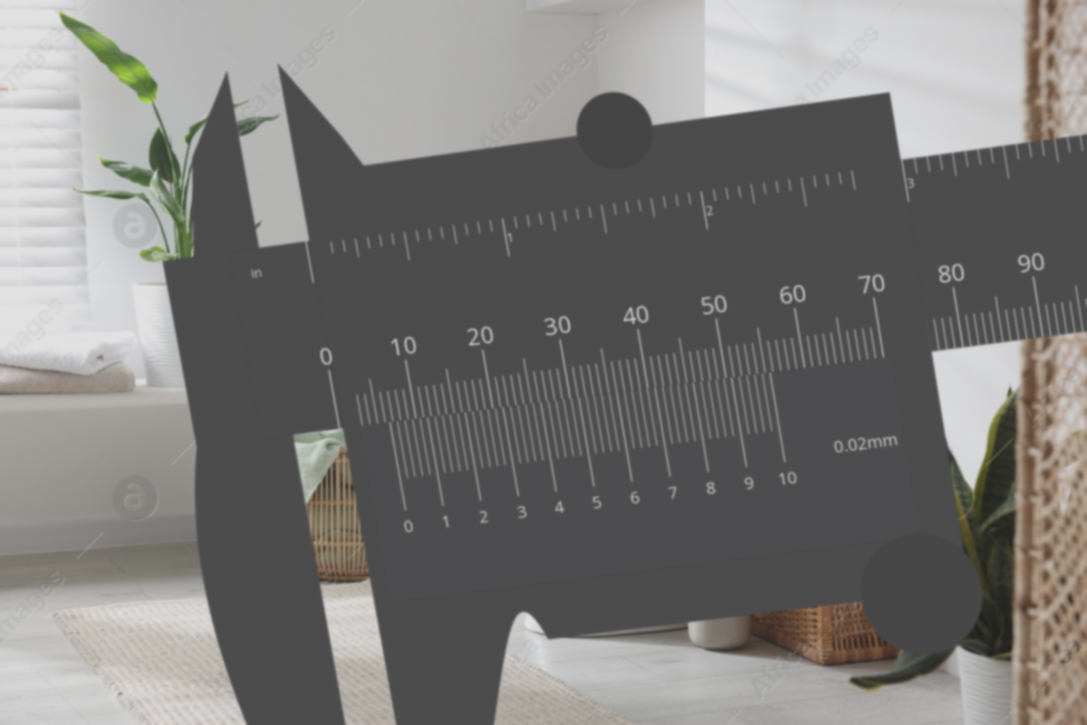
6.6 mm
